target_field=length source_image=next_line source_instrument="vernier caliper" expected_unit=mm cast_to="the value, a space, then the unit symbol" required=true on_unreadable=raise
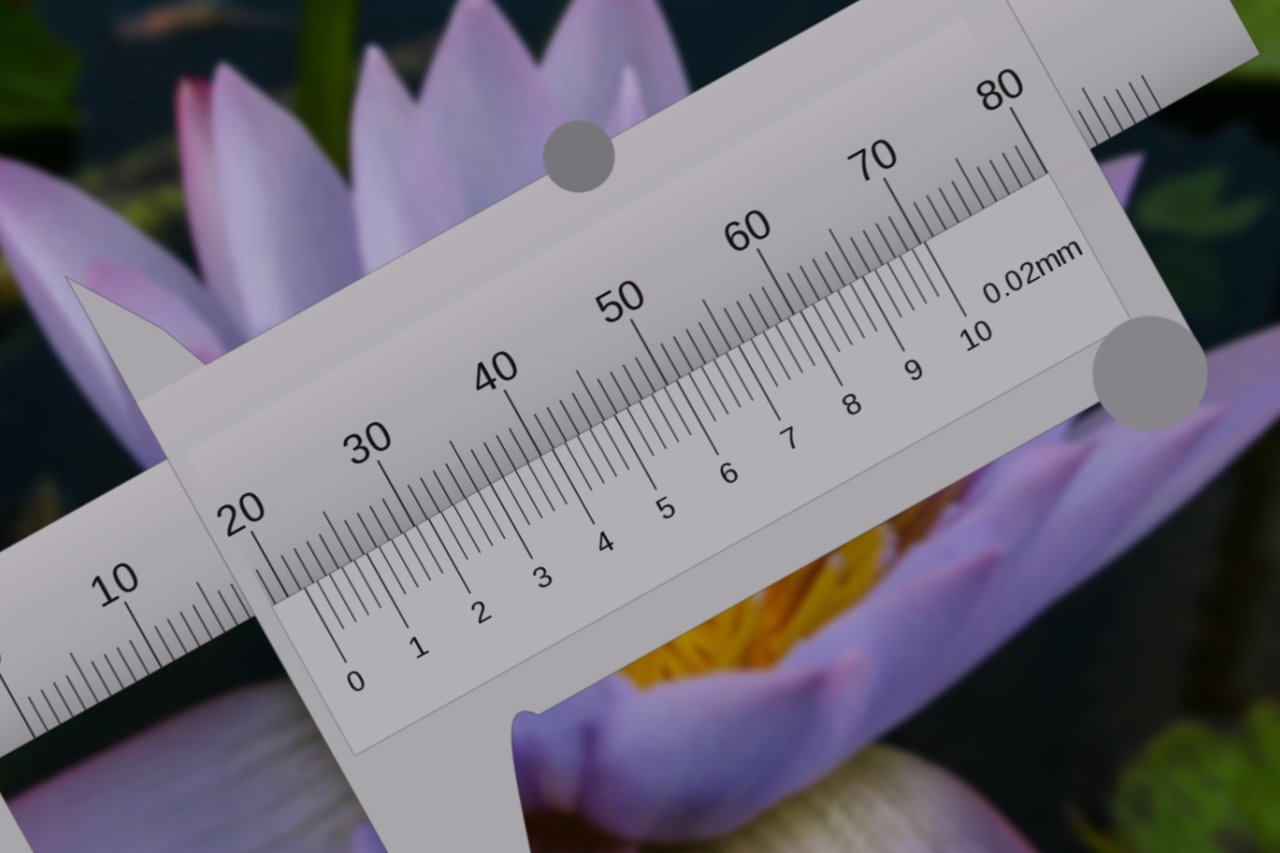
21.3 mm
